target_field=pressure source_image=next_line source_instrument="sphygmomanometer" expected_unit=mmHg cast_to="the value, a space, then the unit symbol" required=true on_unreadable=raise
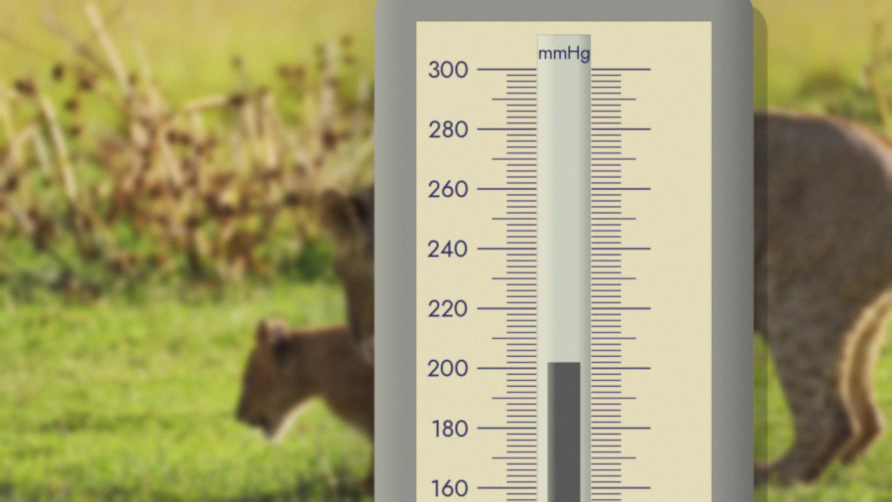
202 mmHg
